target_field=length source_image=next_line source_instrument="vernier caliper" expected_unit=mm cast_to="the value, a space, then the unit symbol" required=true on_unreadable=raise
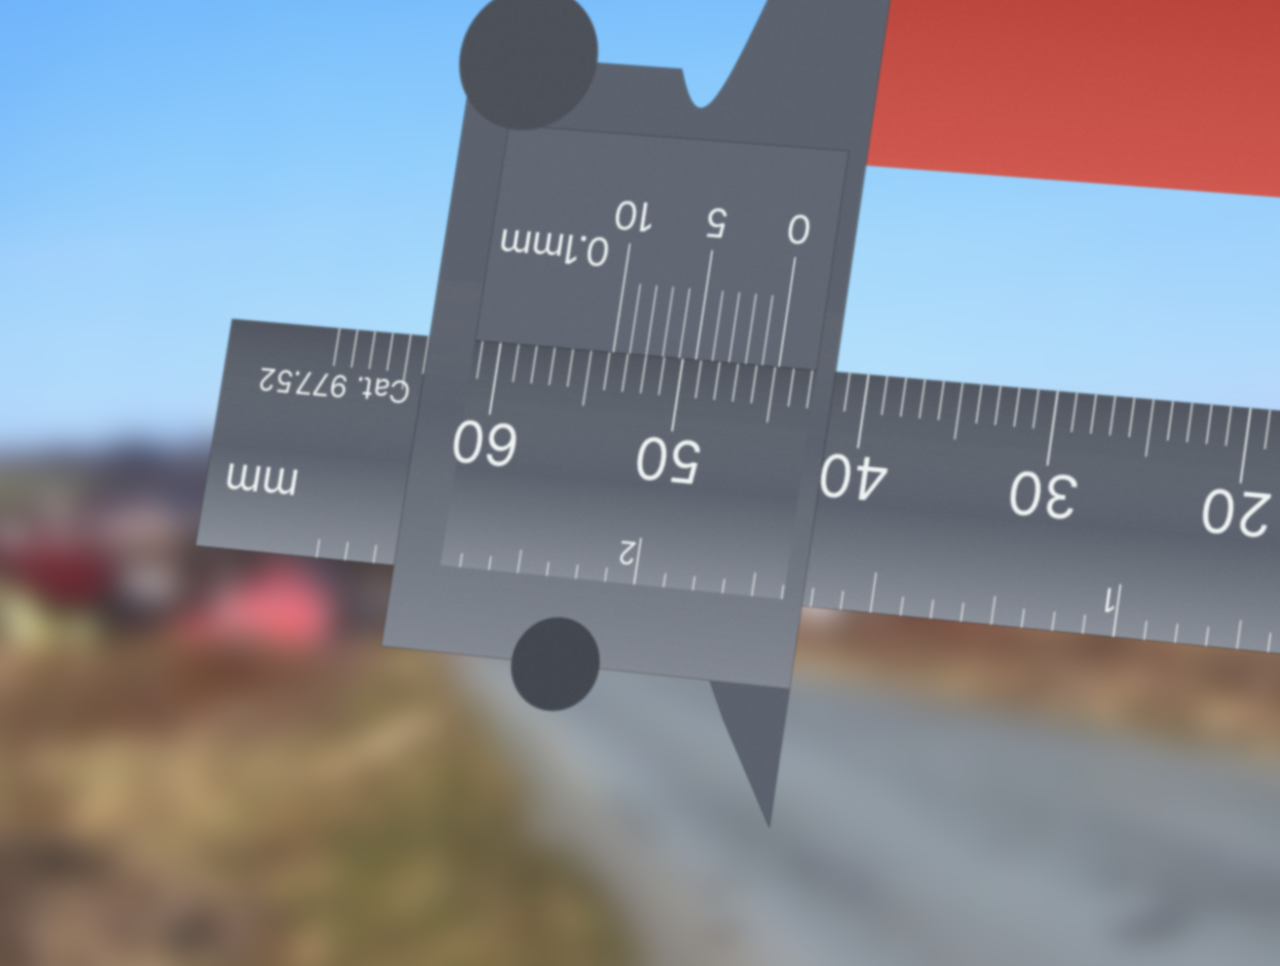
44.8 mm
